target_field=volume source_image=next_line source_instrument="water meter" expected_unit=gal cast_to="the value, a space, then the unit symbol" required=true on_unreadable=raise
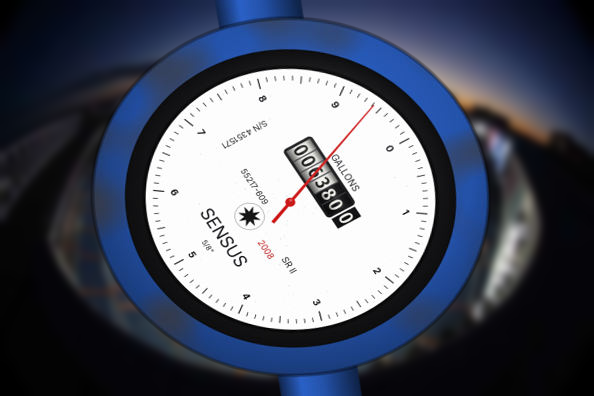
63799.4 gal
